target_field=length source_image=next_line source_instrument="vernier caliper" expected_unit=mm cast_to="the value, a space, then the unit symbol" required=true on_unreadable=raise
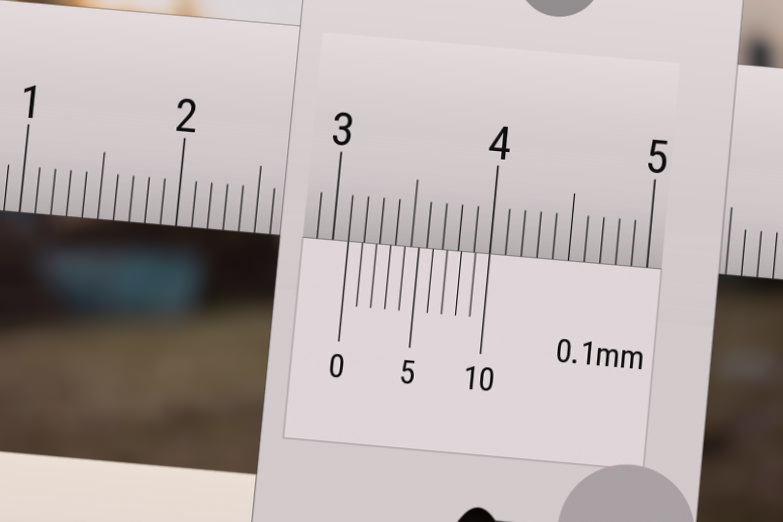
31.0 mm
